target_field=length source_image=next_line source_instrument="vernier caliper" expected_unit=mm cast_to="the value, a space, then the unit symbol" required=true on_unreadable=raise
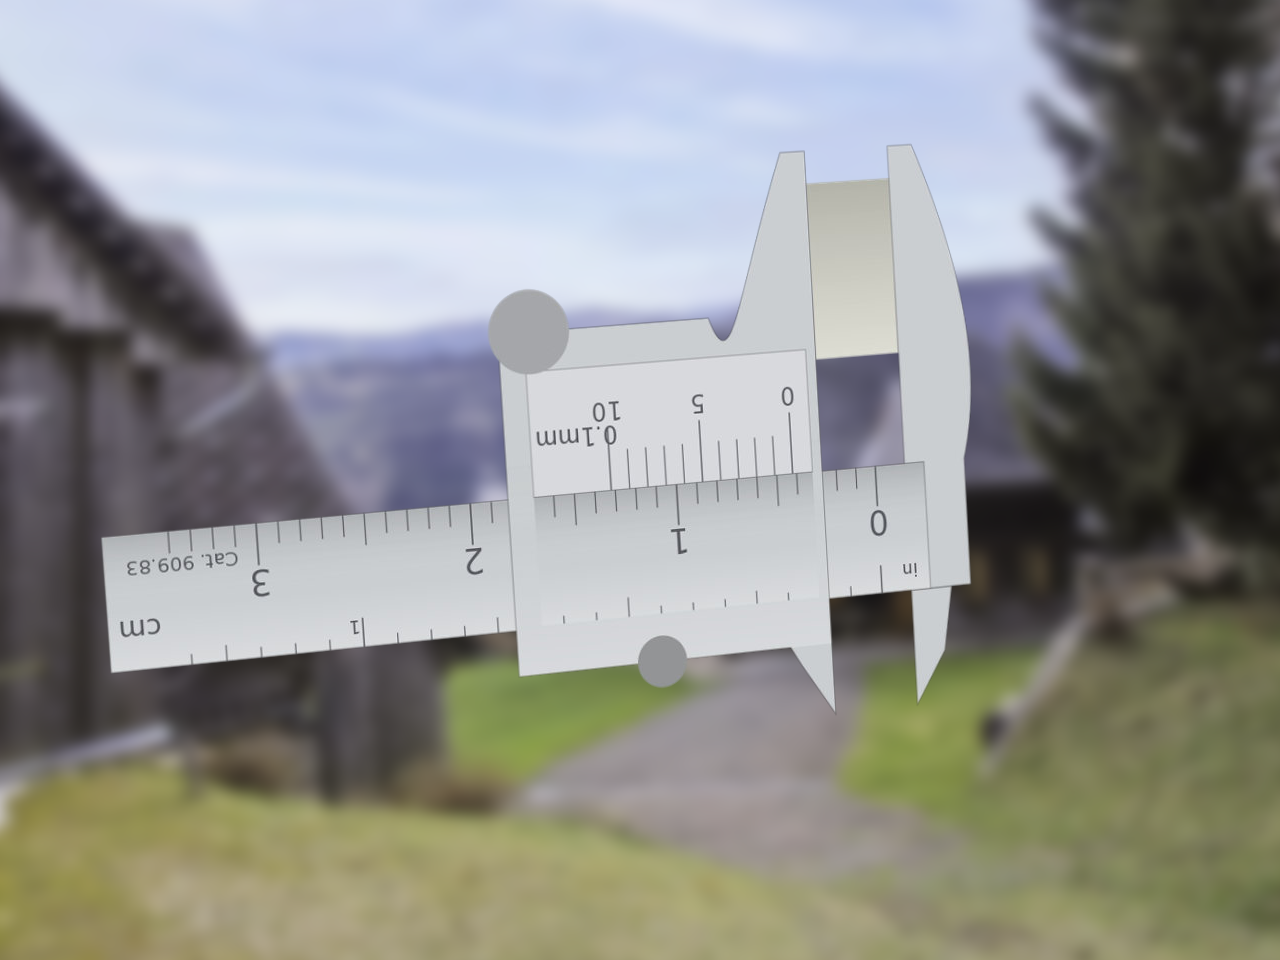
4.2 mm
